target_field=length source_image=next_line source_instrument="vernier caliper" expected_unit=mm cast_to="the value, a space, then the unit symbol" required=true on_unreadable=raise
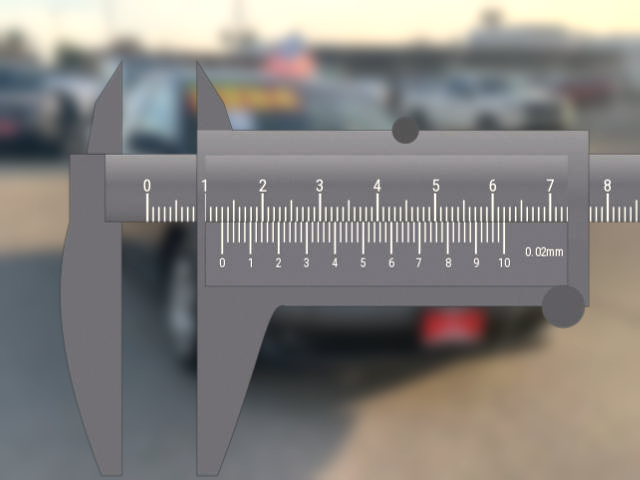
13.0 mm
